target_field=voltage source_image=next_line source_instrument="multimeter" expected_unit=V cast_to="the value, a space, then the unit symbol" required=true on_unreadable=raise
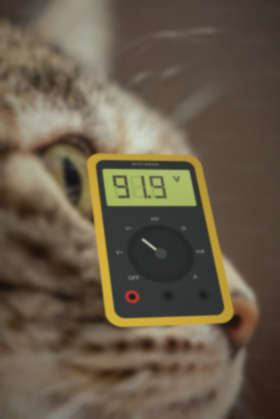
91.9 V
